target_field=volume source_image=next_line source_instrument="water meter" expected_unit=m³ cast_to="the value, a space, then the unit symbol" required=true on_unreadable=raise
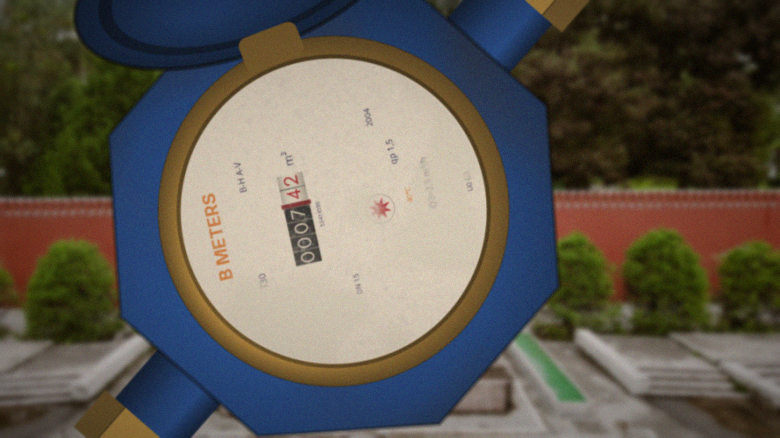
7.42 m³
